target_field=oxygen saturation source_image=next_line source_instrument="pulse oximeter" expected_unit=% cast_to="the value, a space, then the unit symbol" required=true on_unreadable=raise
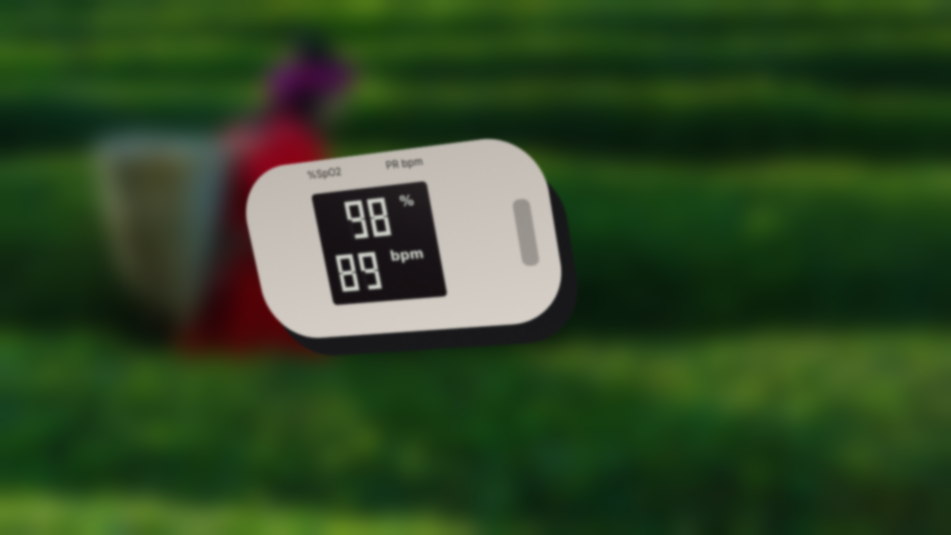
98 %
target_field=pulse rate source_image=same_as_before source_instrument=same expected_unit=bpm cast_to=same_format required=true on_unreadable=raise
89 bpm
